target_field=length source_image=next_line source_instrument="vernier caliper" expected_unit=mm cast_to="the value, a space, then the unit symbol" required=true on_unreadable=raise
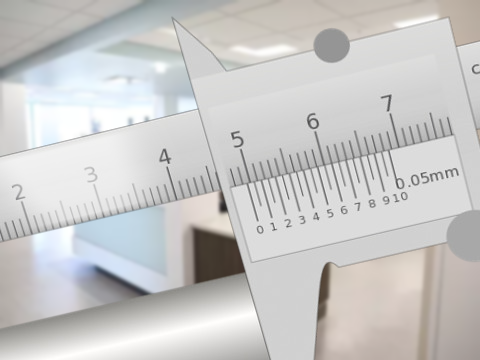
49.6 mm
